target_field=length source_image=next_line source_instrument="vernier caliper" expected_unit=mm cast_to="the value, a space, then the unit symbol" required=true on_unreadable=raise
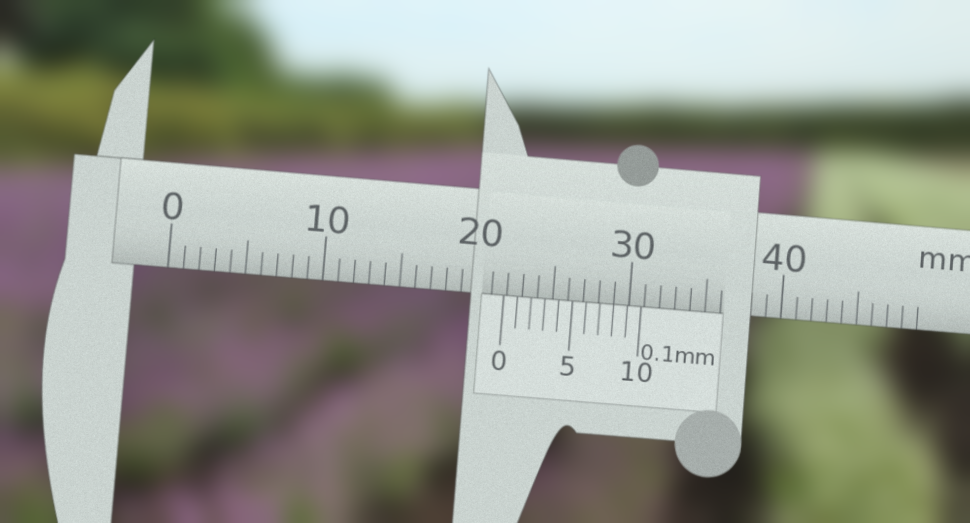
21.8 mm
